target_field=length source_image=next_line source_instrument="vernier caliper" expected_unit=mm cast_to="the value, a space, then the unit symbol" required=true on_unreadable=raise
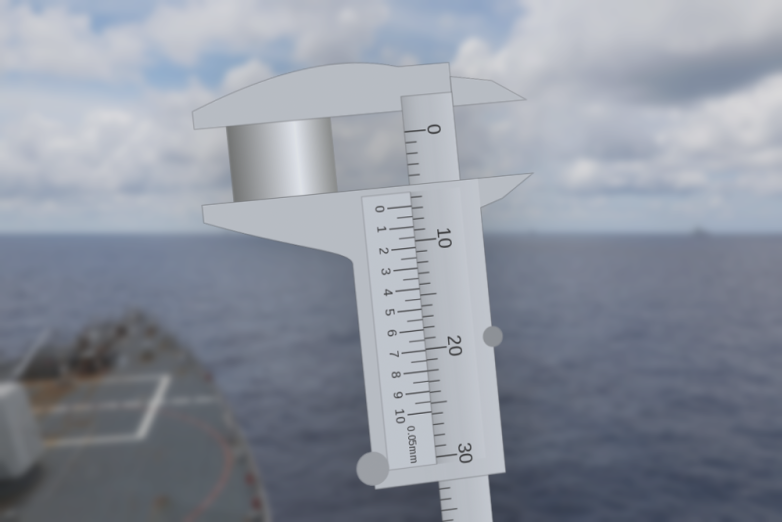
6.8 mm
